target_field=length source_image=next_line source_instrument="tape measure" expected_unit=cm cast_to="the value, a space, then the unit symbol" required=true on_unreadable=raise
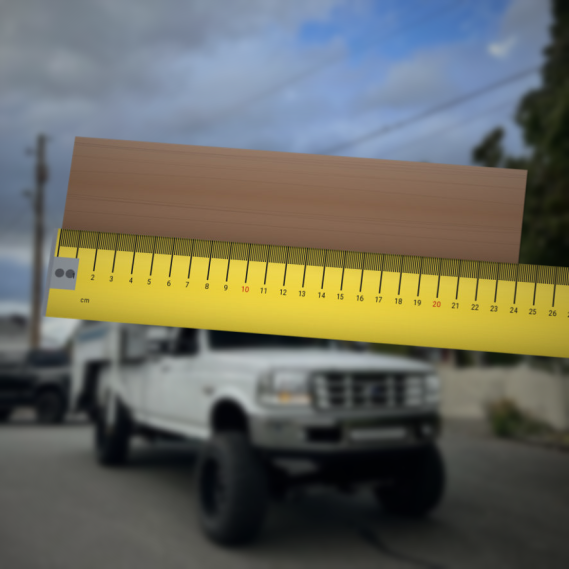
24 cm
